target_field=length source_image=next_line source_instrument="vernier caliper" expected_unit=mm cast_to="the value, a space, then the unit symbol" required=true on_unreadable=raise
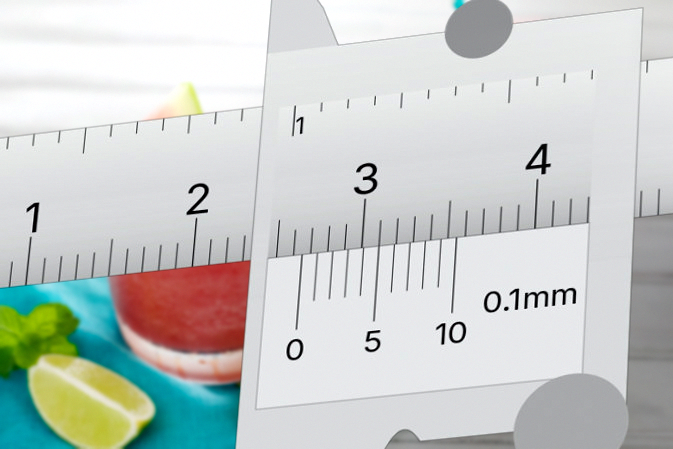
26.5 mm
